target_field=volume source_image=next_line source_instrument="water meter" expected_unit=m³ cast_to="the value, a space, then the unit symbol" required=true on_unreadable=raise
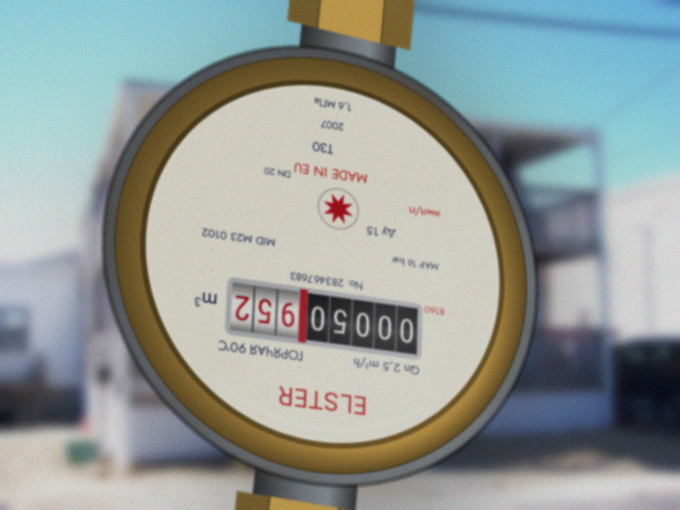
50.952 m³
